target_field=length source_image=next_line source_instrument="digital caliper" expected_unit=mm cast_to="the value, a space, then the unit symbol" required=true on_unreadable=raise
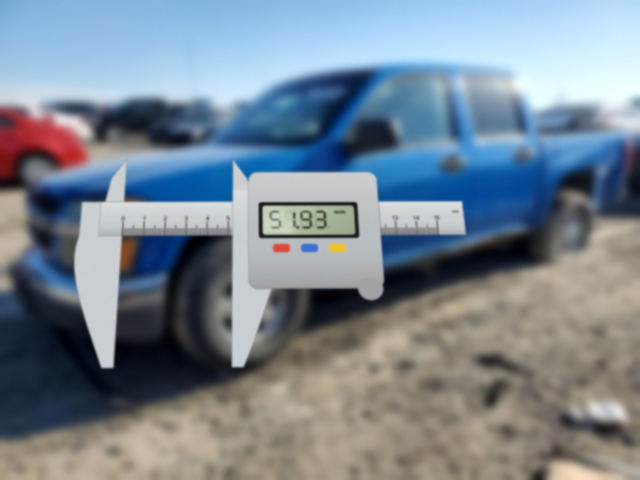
51.93 mm
